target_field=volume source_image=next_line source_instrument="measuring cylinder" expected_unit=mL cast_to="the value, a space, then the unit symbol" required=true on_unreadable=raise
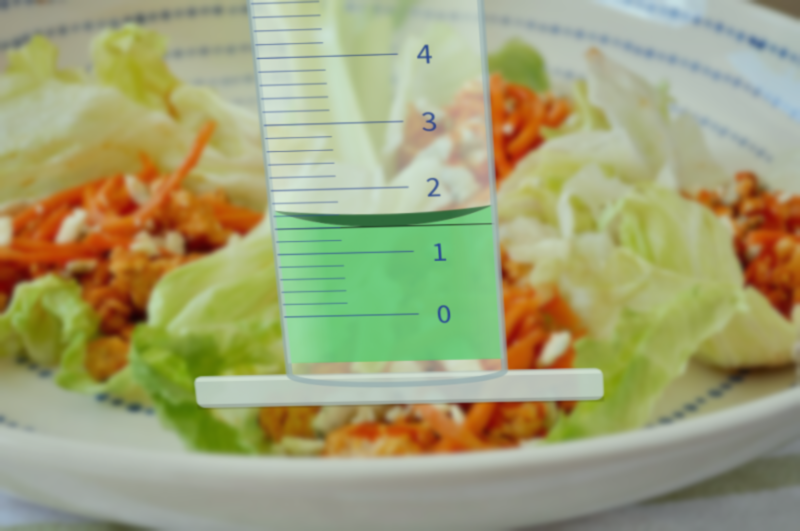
1.4 mL
